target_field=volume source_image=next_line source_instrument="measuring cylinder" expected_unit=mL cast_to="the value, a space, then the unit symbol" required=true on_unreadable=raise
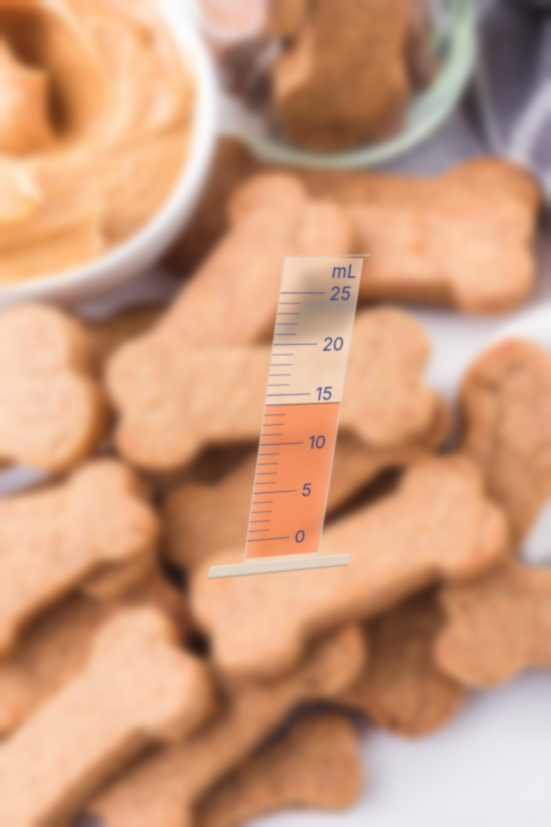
14 mL
